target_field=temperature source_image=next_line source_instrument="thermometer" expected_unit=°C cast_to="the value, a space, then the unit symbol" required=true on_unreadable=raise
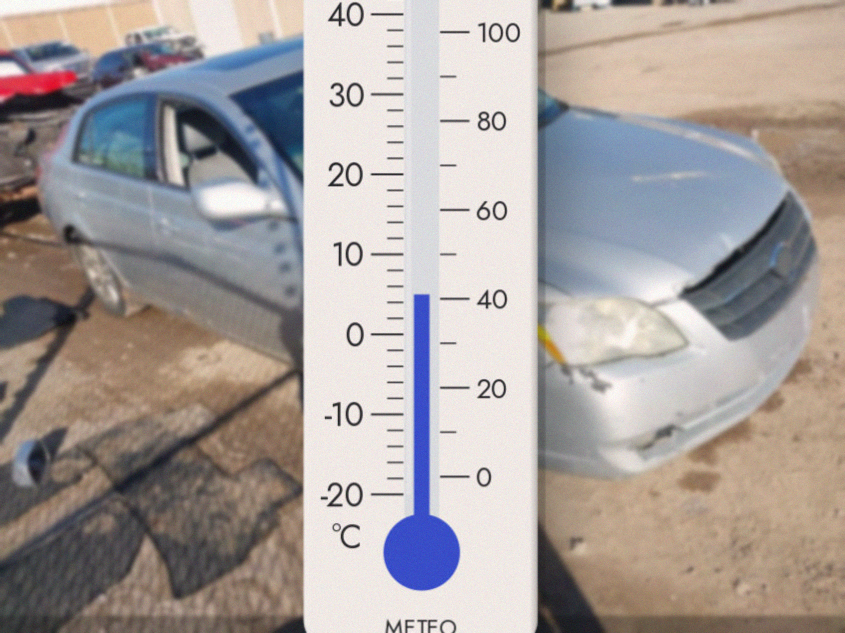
5 °C
